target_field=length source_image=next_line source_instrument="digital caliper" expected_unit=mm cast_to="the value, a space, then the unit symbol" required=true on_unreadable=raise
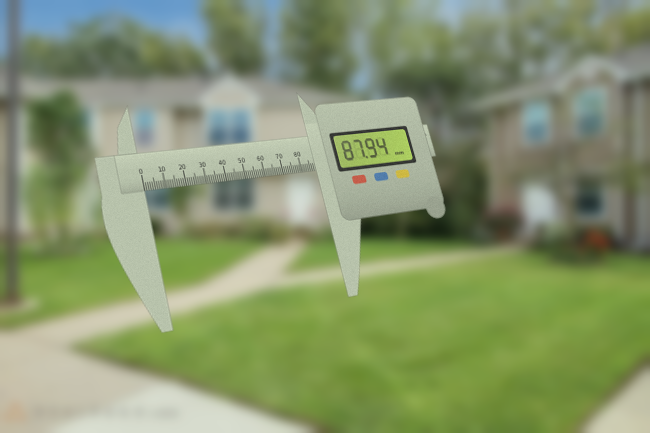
87.94 mm
